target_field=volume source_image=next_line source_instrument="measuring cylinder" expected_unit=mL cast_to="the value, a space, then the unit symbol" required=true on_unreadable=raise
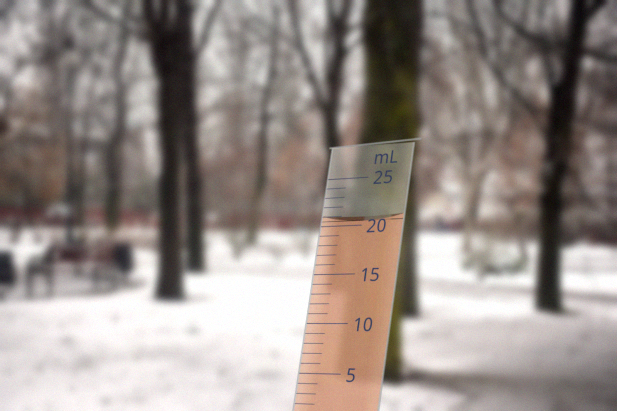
20.5 mL
